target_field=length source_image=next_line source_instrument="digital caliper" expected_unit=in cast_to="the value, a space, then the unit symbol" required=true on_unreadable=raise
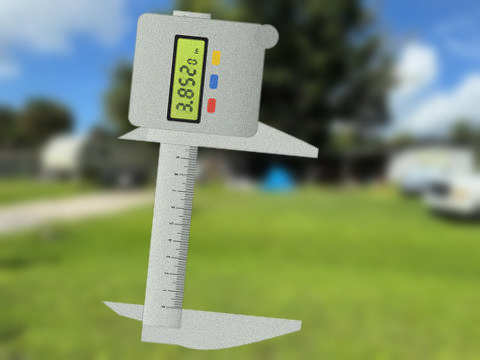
3.8520 in
